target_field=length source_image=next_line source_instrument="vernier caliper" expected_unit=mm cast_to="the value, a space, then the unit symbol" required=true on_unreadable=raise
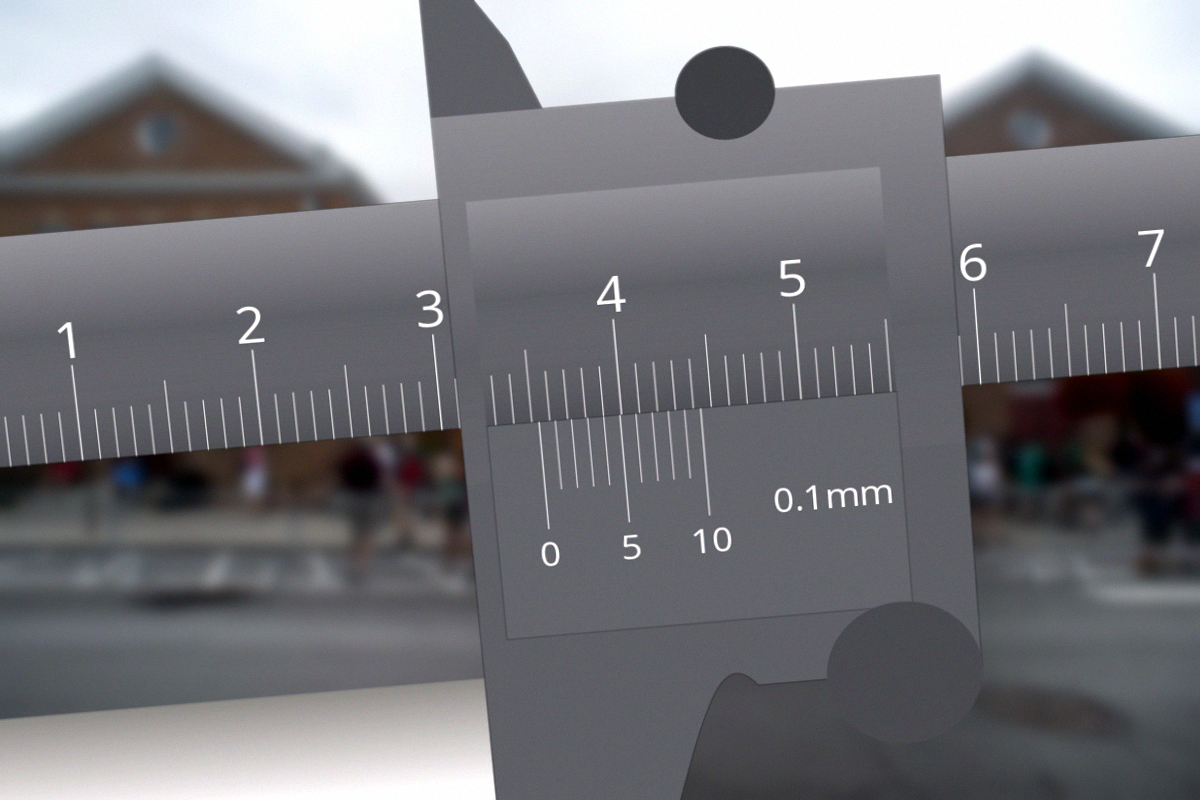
35.4 mm
